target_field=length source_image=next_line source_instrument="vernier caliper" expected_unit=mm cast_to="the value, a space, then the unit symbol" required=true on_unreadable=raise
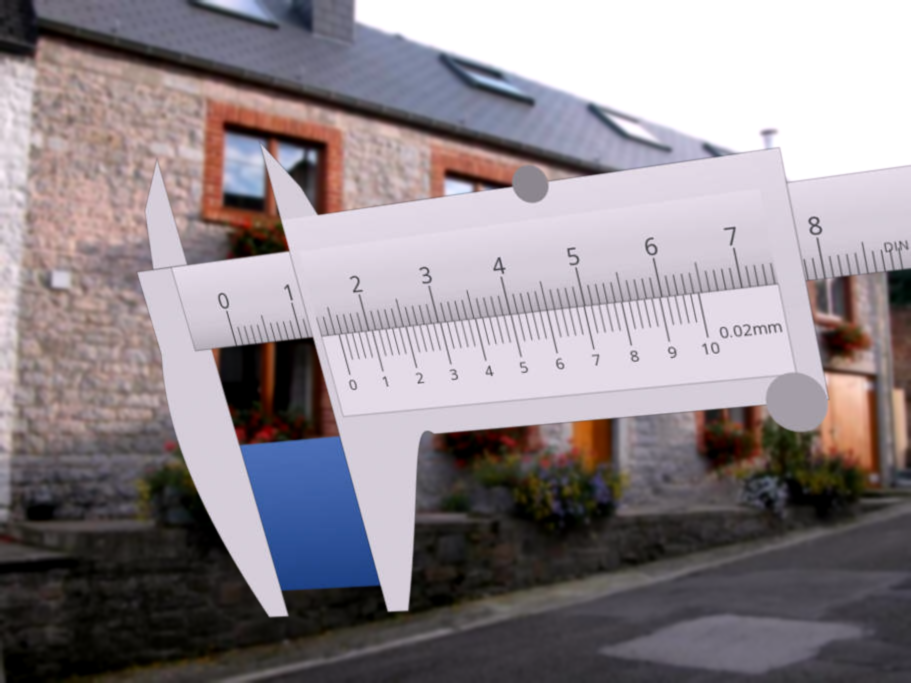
15.6 mm
